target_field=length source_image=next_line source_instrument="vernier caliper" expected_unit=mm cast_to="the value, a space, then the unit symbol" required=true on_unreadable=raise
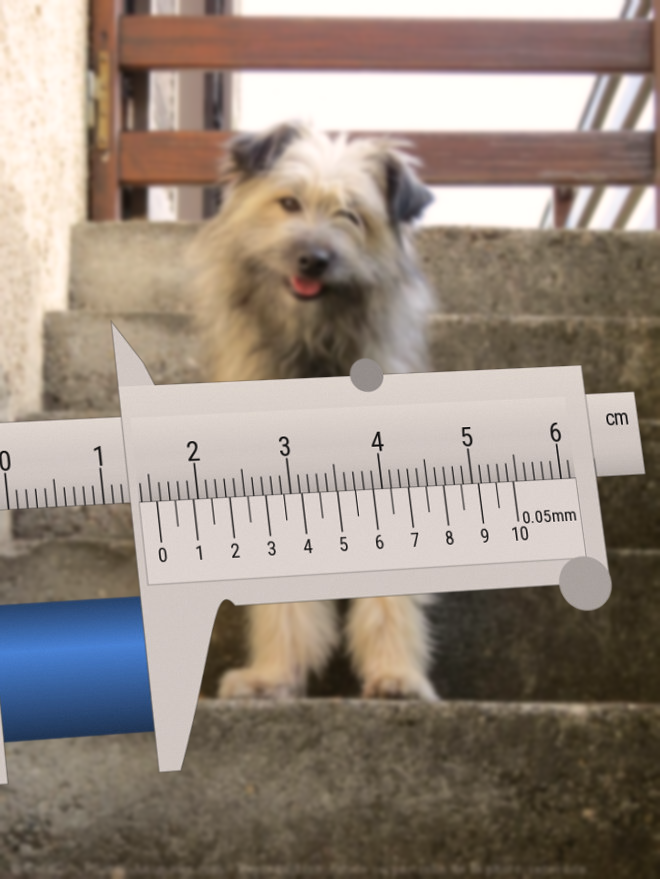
15.6 mm
